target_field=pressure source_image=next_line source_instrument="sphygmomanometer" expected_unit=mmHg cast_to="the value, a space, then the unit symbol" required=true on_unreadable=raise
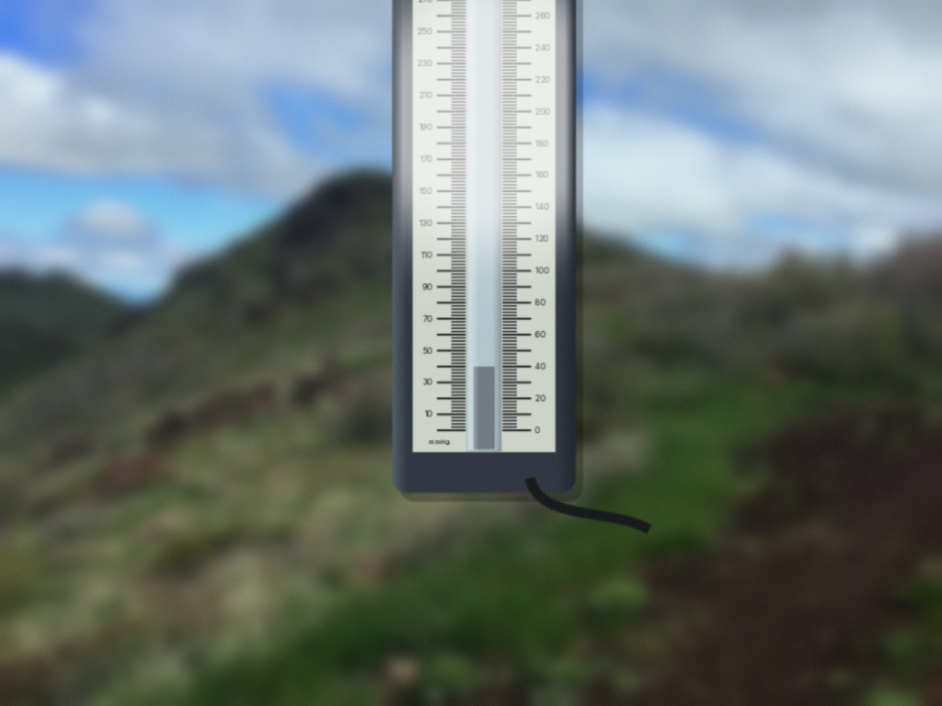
40 mmHg
